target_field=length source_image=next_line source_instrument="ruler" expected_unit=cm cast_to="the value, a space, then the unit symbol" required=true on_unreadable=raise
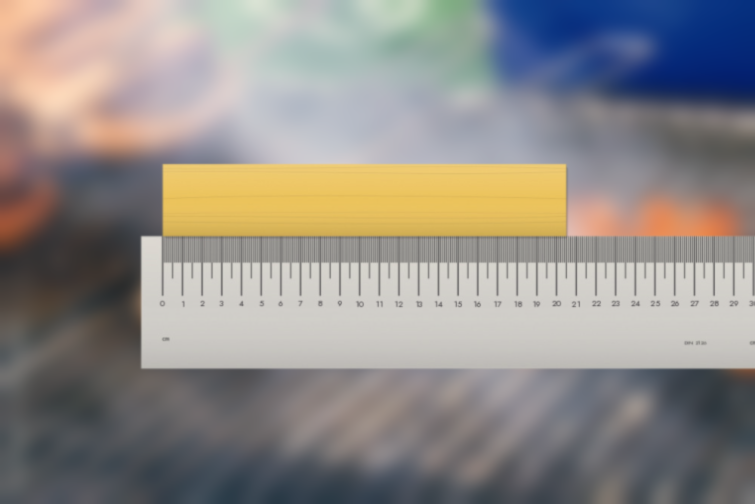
20.5 cm
